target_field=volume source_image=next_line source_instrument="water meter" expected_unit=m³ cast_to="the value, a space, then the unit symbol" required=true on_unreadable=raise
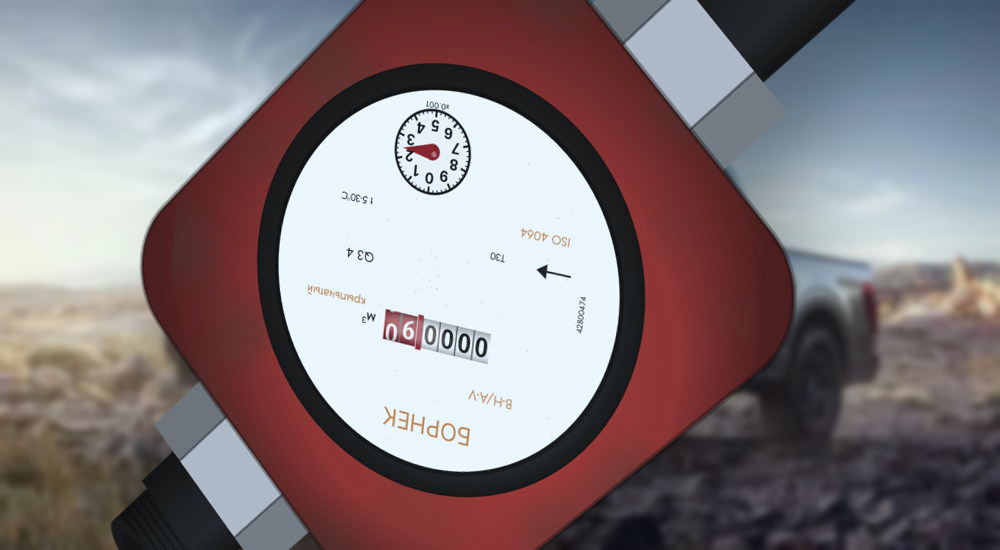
0.902 m³
